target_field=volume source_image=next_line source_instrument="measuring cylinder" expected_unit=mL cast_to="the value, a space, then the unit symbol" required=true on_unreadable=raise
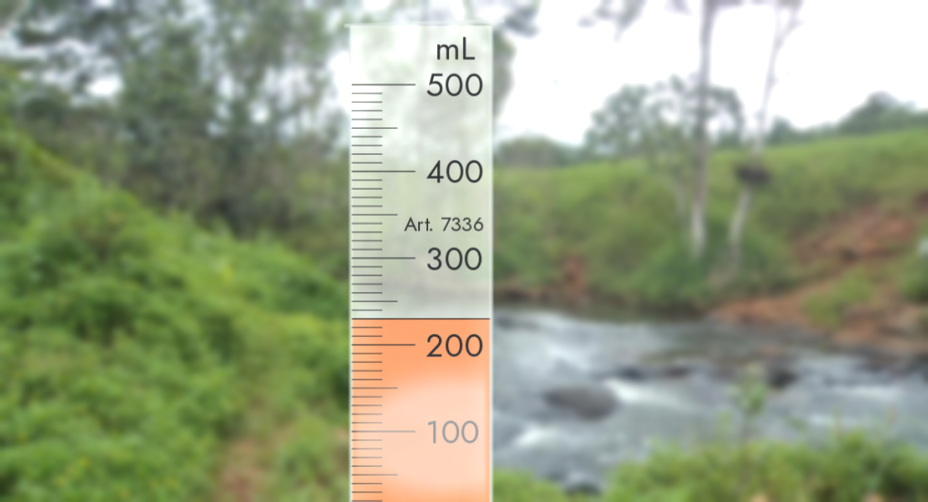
230 mL
